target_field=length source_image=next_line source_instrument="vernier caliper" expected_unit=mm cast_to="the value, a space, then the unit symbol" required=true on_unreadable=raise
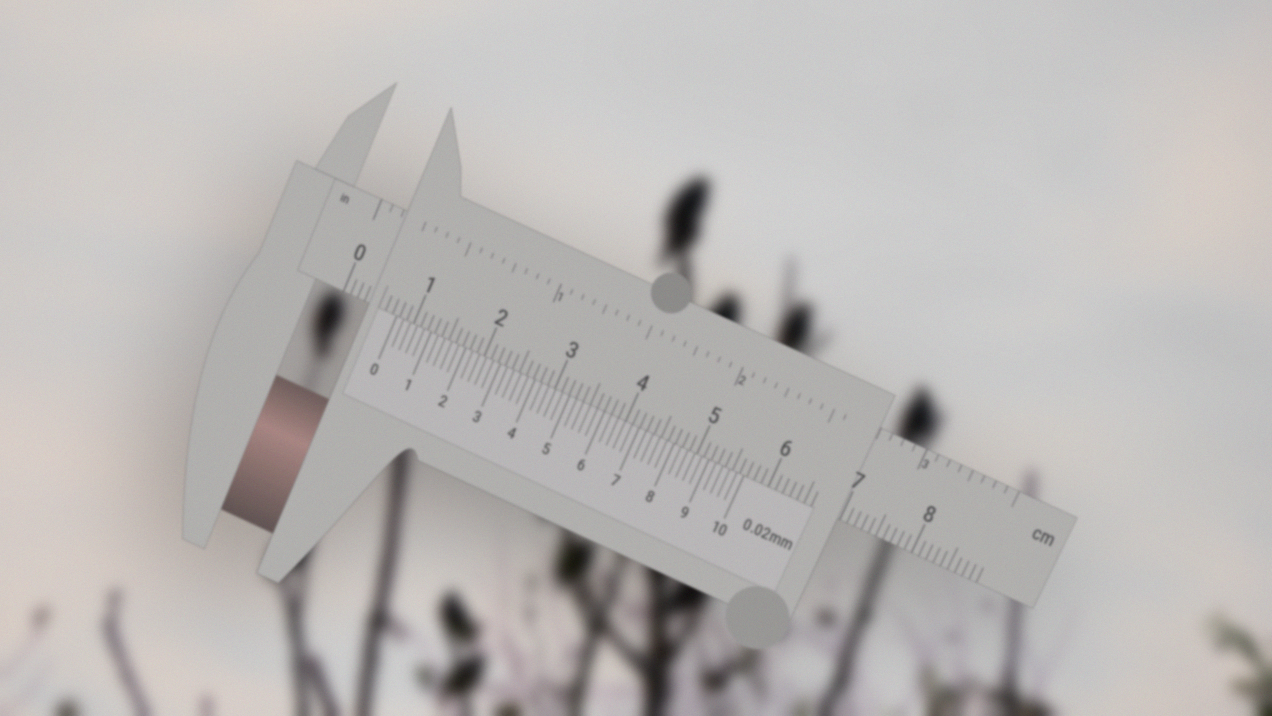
7.6 mm
